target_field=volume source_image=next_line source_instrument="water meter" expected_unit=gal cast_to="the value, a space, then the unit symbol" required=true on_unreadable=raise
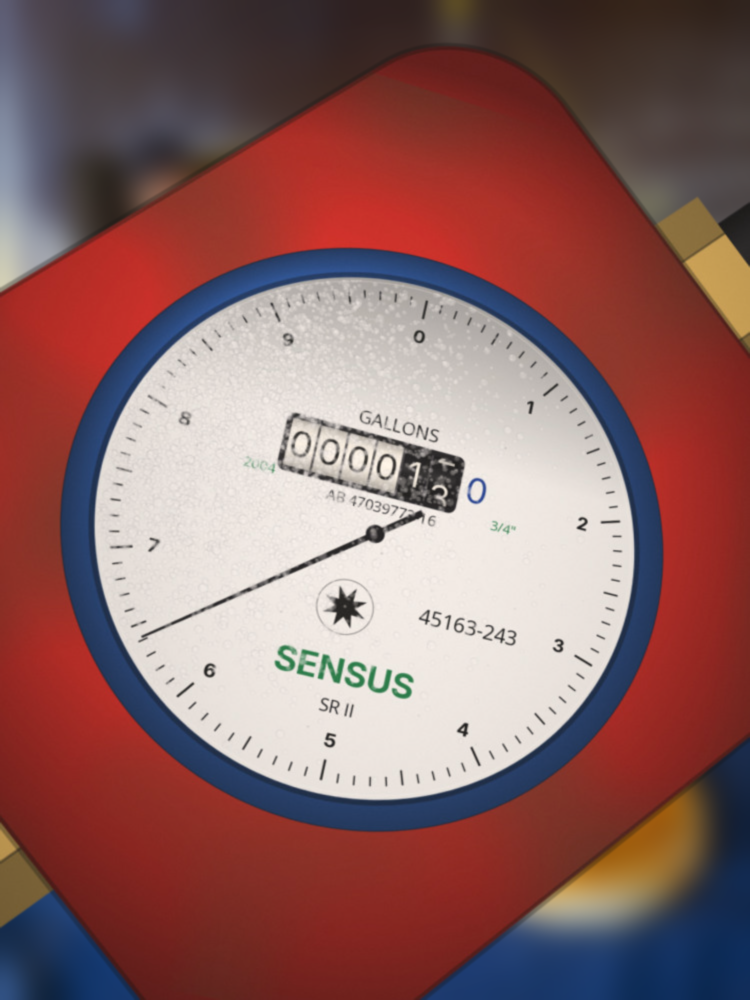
126.4 gal
